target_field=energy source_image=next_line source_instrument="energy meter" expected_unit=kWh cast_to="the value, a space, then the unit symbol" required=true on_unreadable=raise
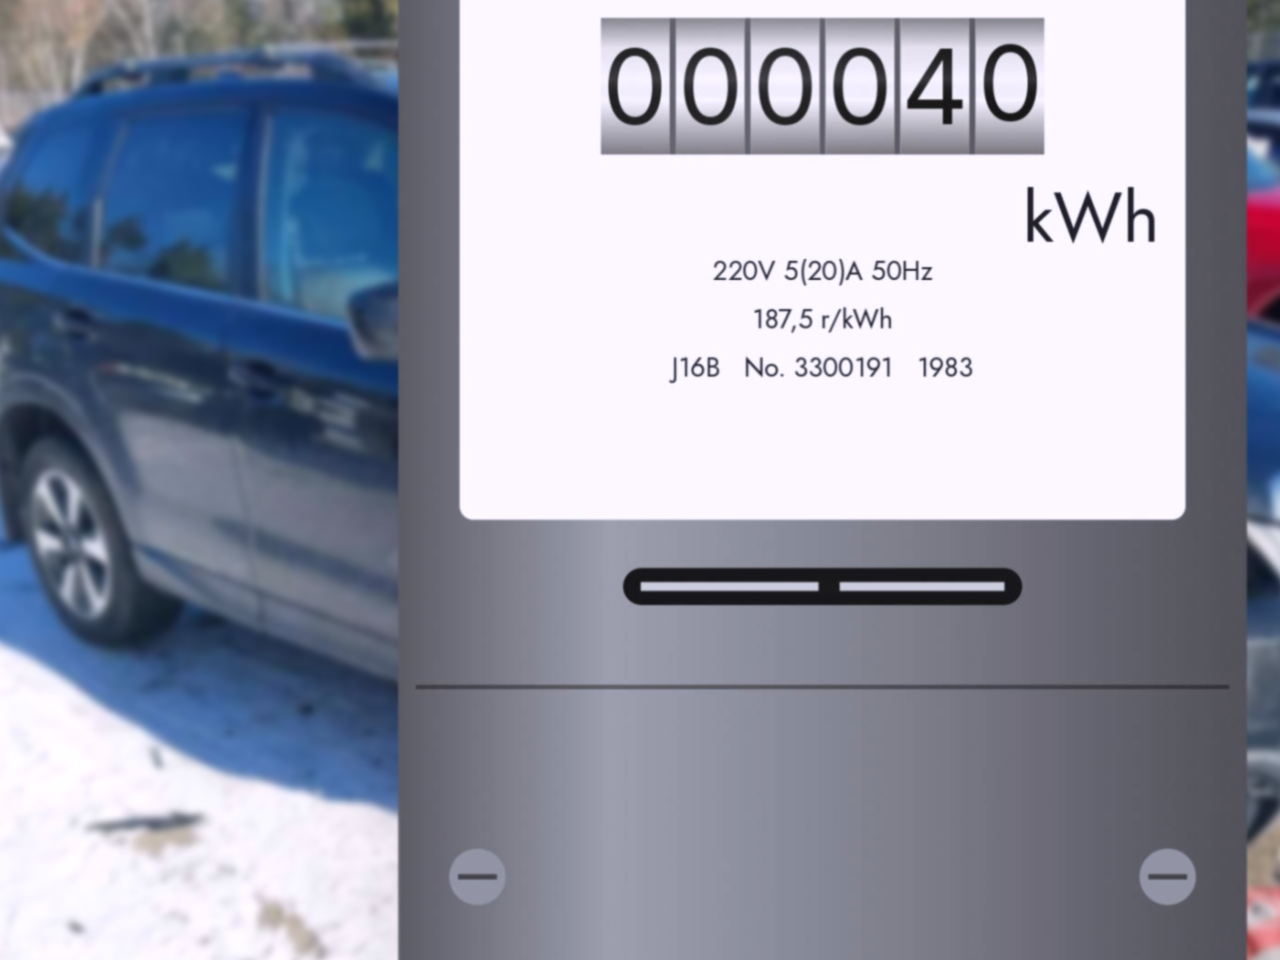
40 kWh
